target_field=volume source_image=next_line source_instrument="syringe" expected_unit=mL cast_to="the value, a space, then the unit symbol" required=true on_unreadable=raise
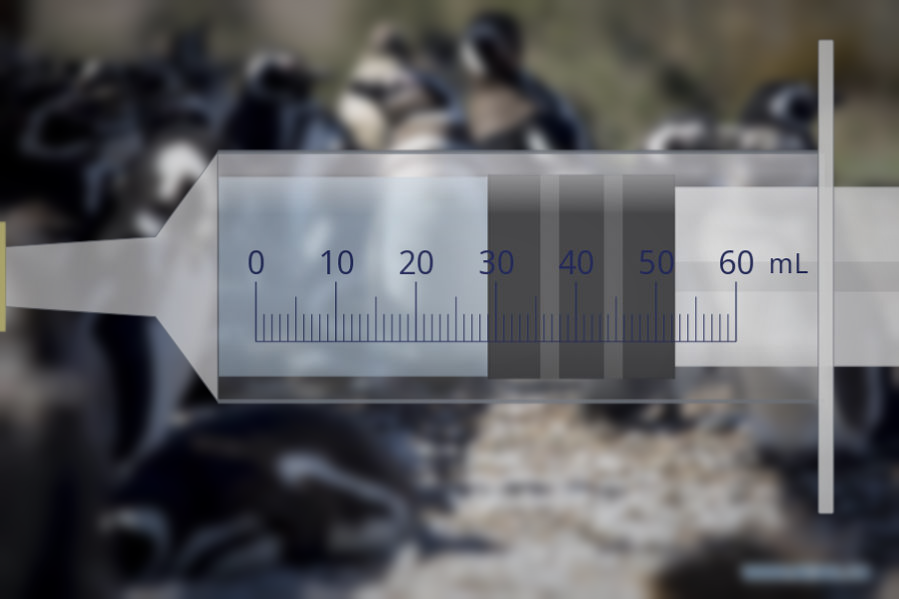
29 mL
